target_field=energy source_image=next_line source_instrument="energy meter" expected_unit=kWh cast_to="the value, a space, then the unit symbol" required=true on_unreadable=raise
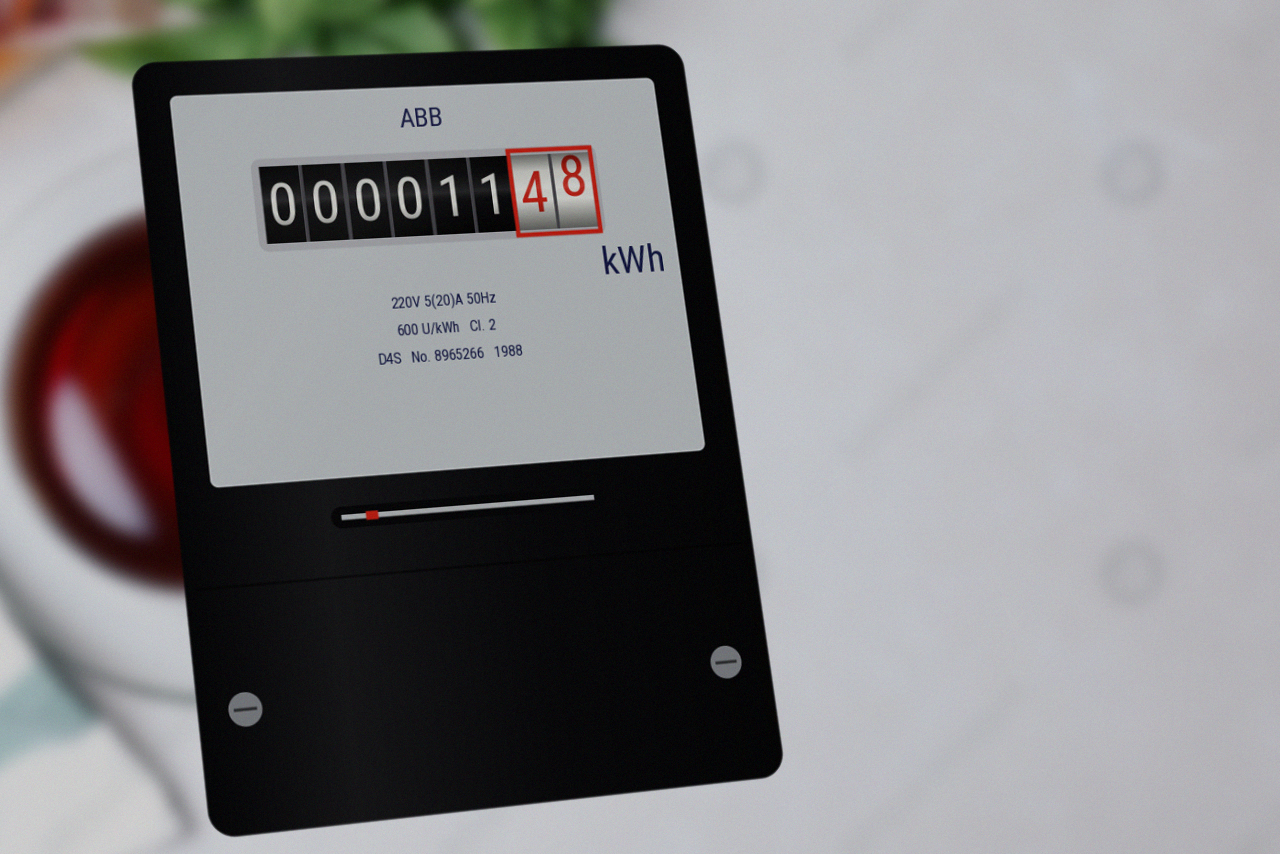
11.48 kWh
